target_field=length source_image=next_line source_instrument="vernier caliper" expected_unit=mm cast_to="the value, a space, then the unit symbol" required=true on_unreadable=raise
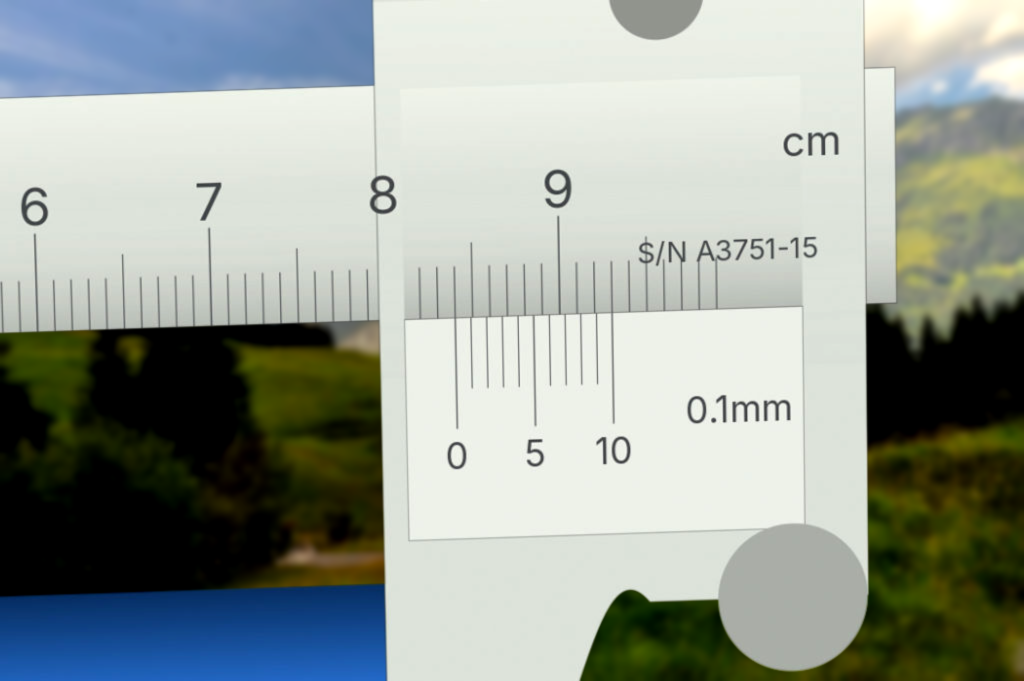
84.0 mm
